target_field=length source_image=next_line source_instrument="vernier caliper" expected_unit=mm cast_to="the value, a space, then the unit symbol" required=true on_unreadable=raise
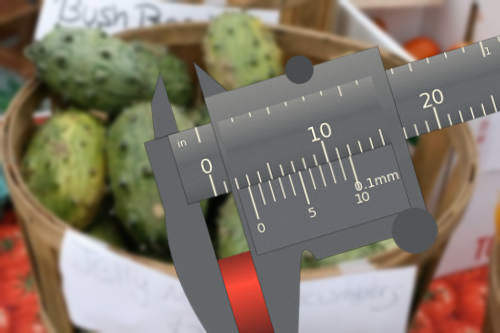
2.9 mm
